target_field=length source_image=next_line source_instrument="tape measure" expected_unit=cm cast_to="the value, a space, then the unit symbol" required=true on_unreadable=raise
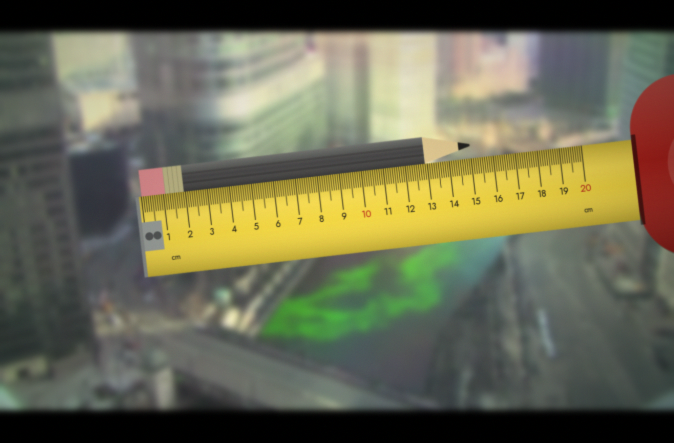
15 cm
